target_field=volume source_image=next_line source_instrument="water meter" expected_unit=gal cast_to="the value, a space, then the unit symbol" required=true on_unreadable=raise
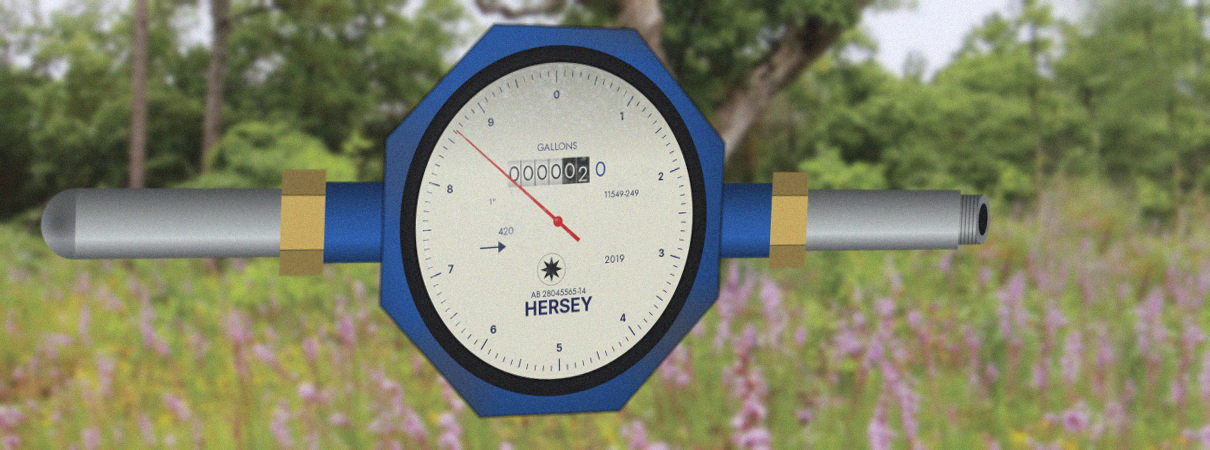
18.6 gal
